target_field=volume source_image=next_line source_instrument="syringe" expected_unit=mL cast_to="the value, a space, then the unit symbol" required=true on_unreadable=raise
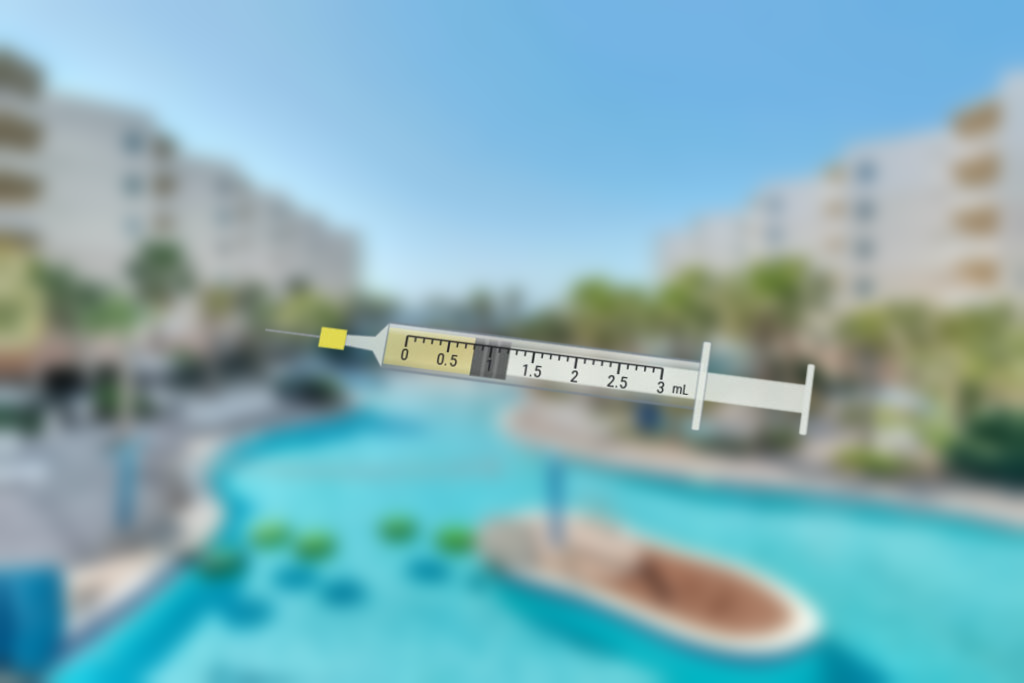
0.8 mL
